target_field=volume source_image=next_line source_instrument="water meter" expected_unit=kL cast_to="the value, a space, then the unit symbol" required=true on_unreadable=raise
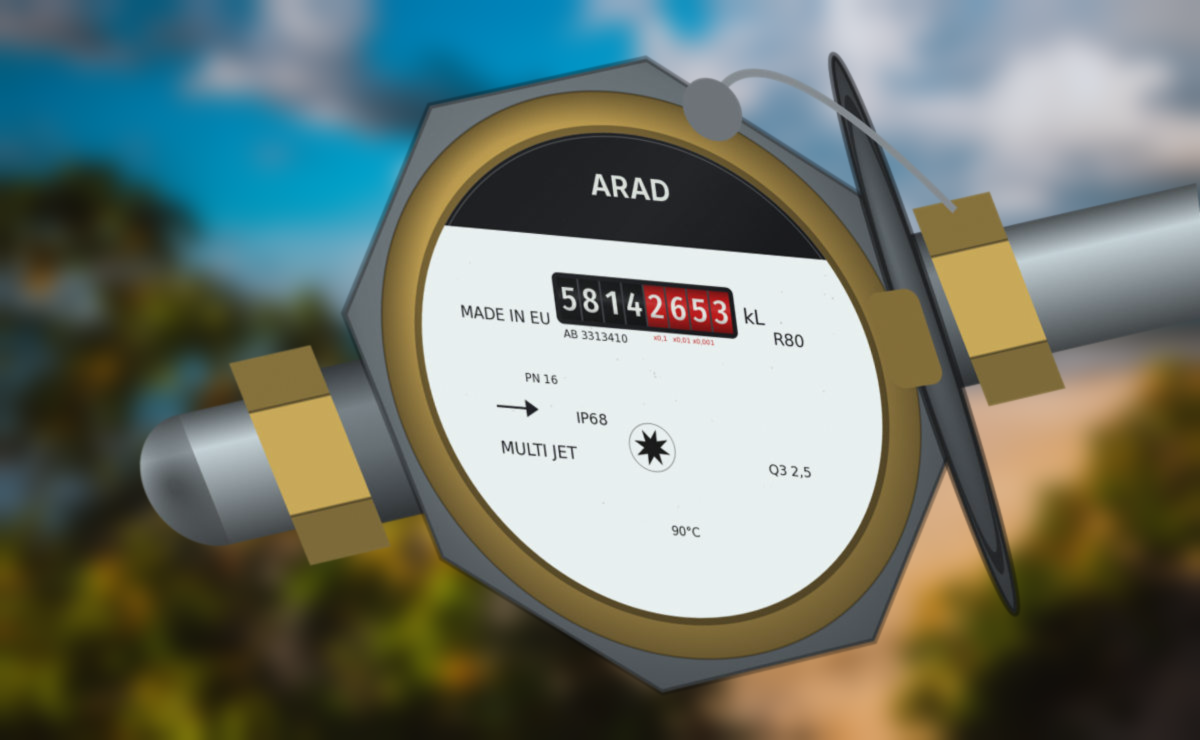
5814.2653 kL
